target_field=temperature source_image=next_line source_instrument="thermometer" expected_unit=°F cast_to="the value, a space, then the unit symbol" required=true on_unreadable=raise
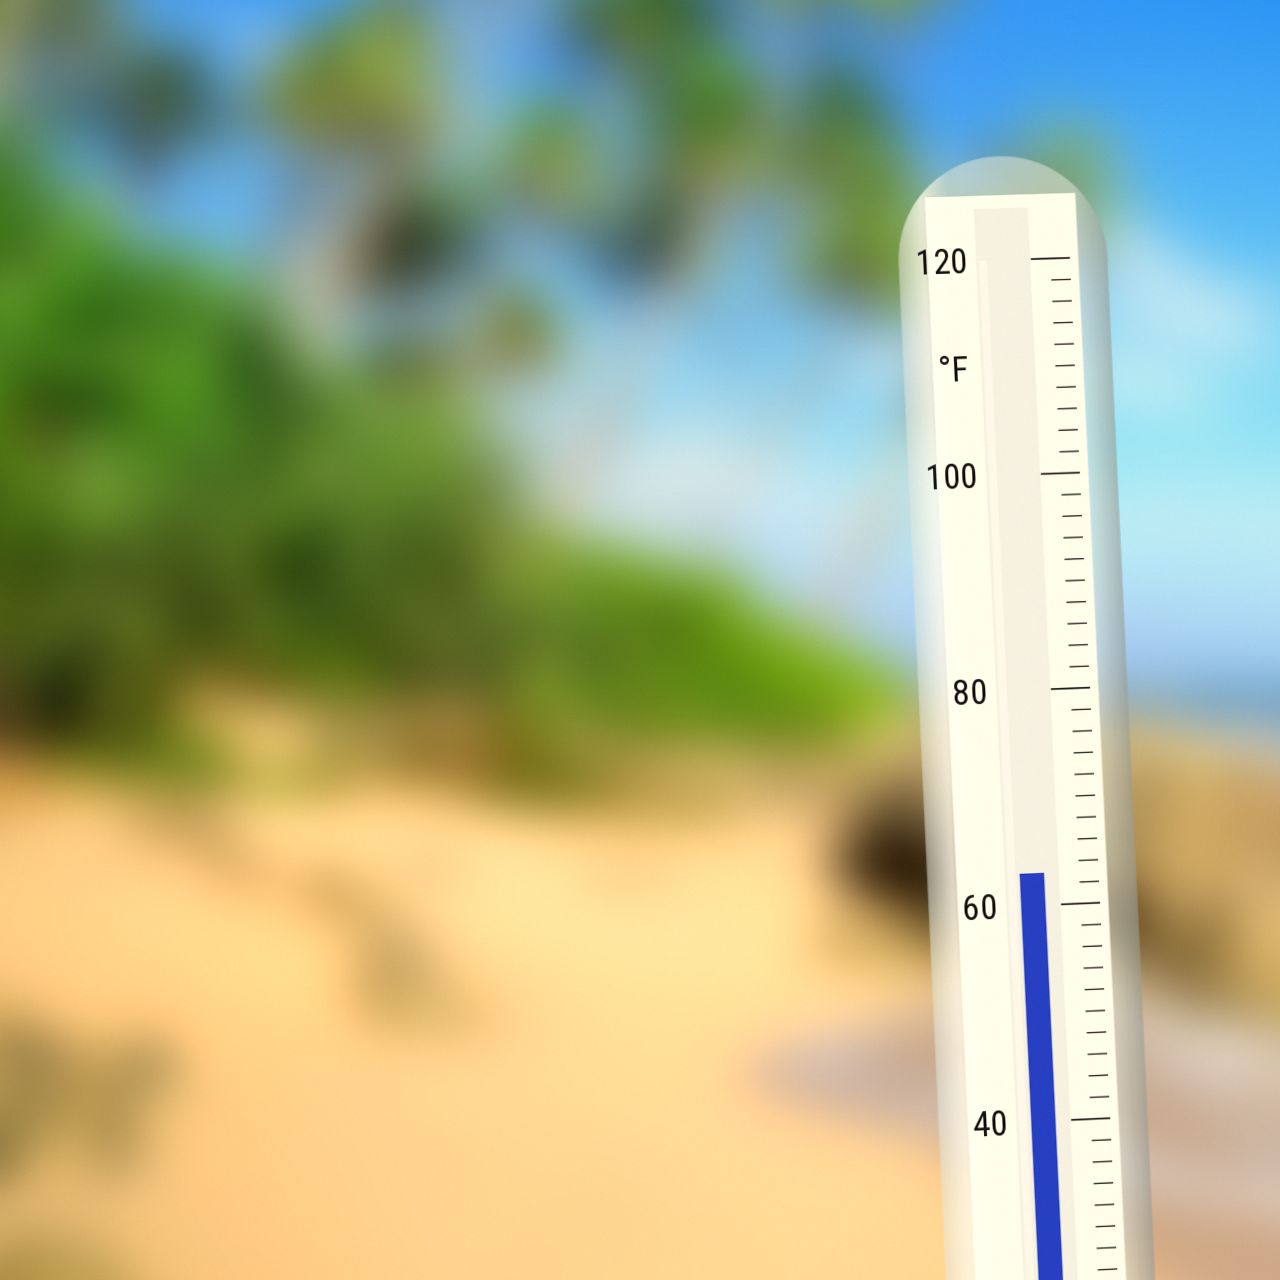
63 °F
